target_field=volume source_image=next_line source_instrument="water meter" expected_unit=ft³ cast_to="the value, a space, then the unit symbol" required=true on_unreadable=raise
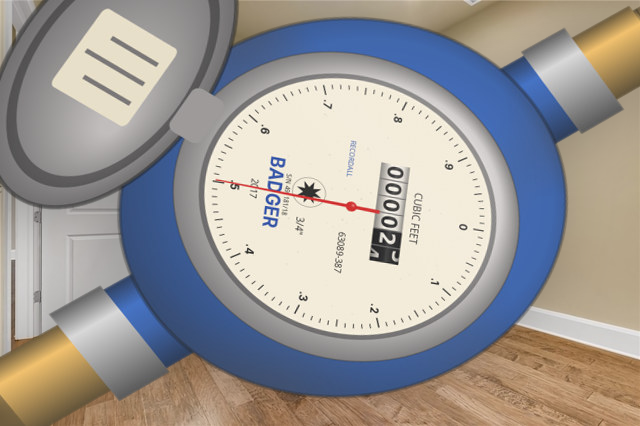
23.50 ft³
